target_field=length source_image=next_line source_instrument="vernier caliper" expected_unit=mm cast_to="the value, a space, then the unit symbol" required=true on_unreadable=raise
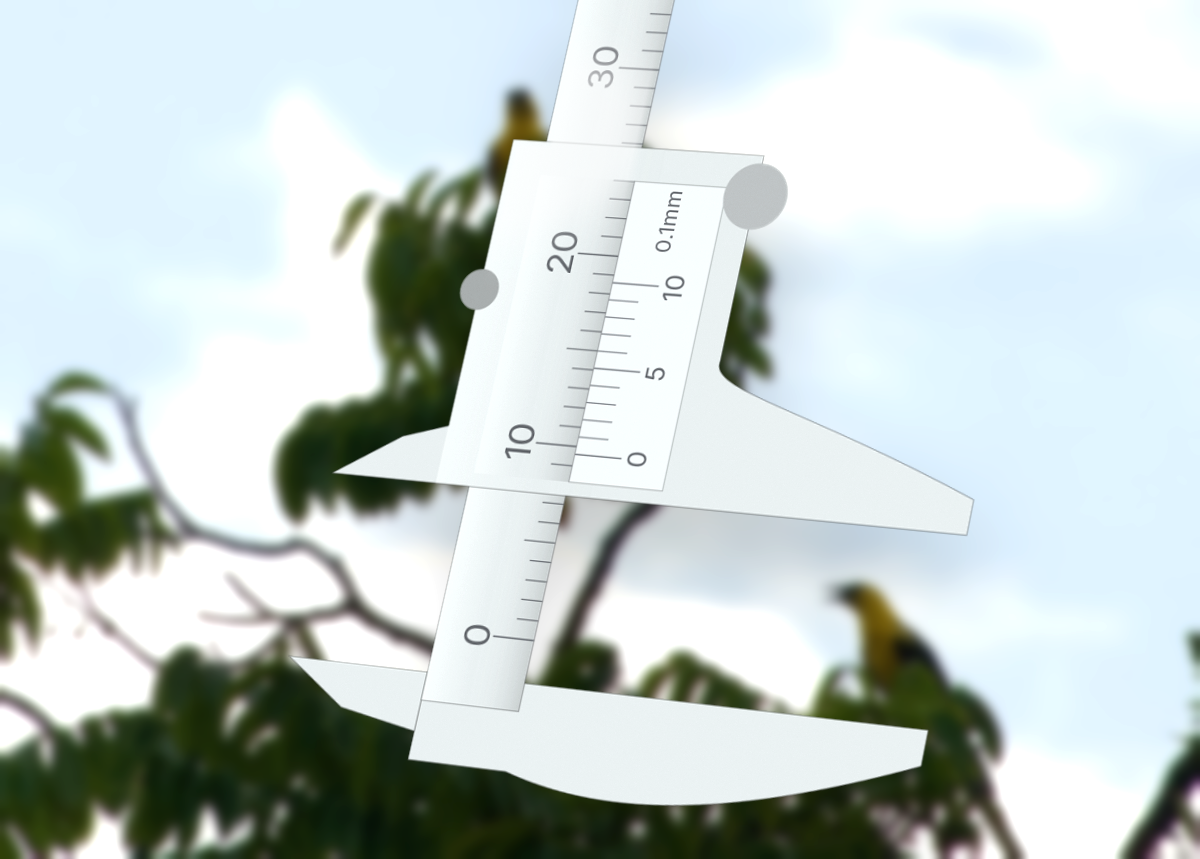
9.6 mm
